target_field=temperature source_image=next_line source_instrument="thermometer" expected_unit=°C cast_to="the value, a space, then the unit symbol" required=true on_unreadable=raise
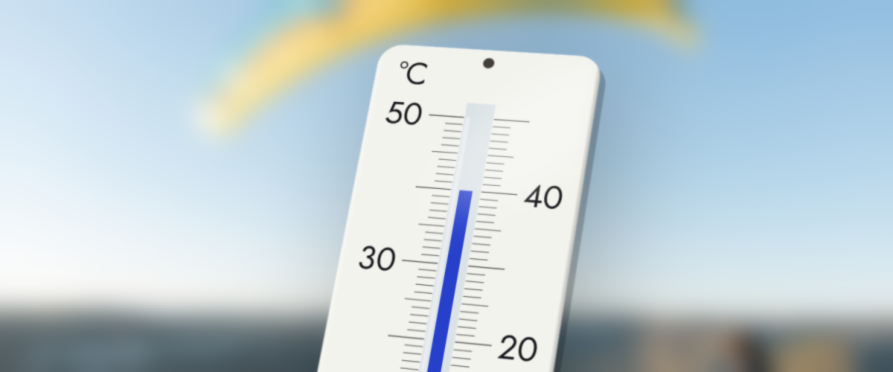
40 °C
